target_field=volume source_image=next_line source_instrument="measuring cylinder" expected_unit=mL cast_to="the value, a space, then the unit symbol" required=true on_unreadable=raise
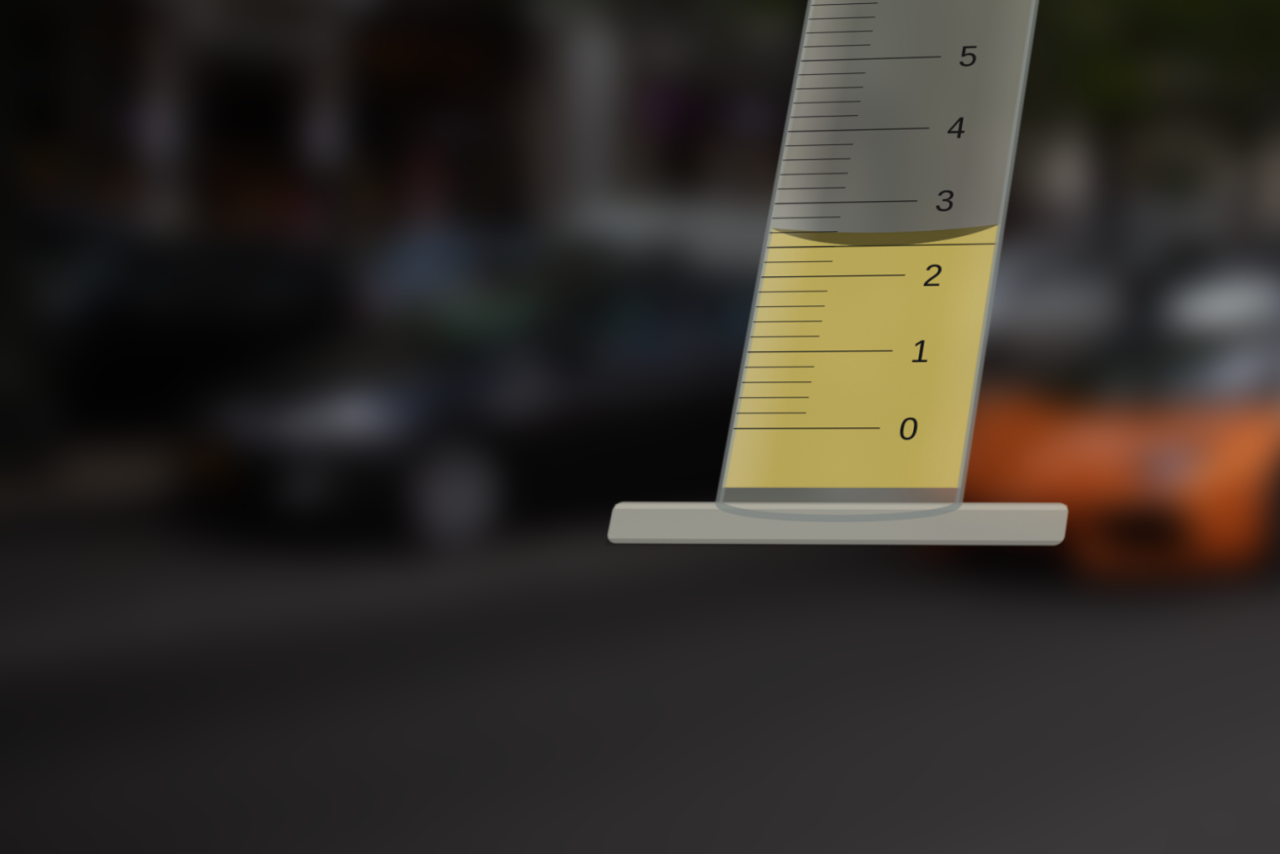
2.4 mL
